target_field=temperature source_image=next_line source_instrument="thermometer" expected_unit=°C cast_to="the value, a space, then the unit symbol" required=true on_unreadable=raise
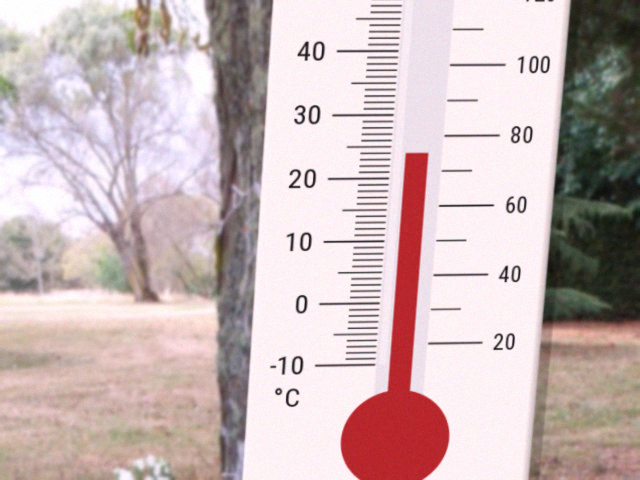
24 °C
